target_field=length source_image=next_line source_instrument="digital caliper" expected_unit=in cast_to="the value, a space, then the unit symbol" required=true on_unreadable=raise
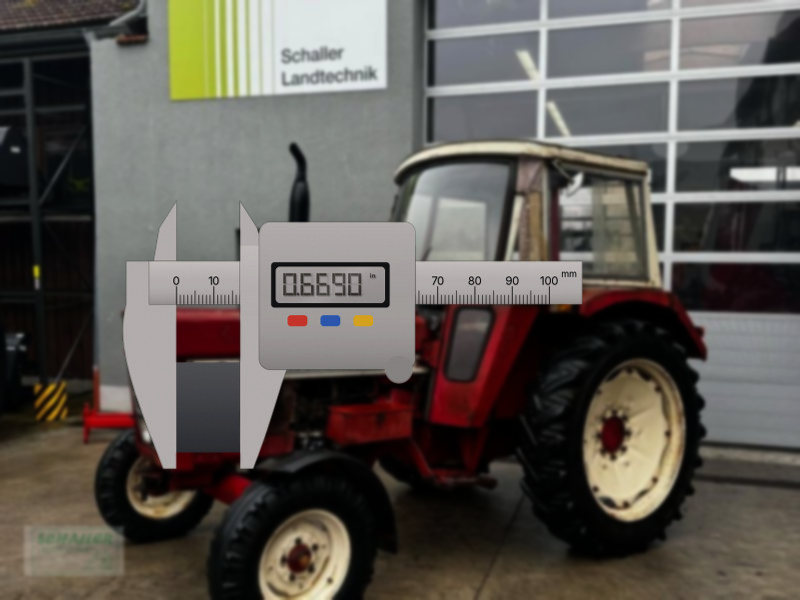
0.6690 in
